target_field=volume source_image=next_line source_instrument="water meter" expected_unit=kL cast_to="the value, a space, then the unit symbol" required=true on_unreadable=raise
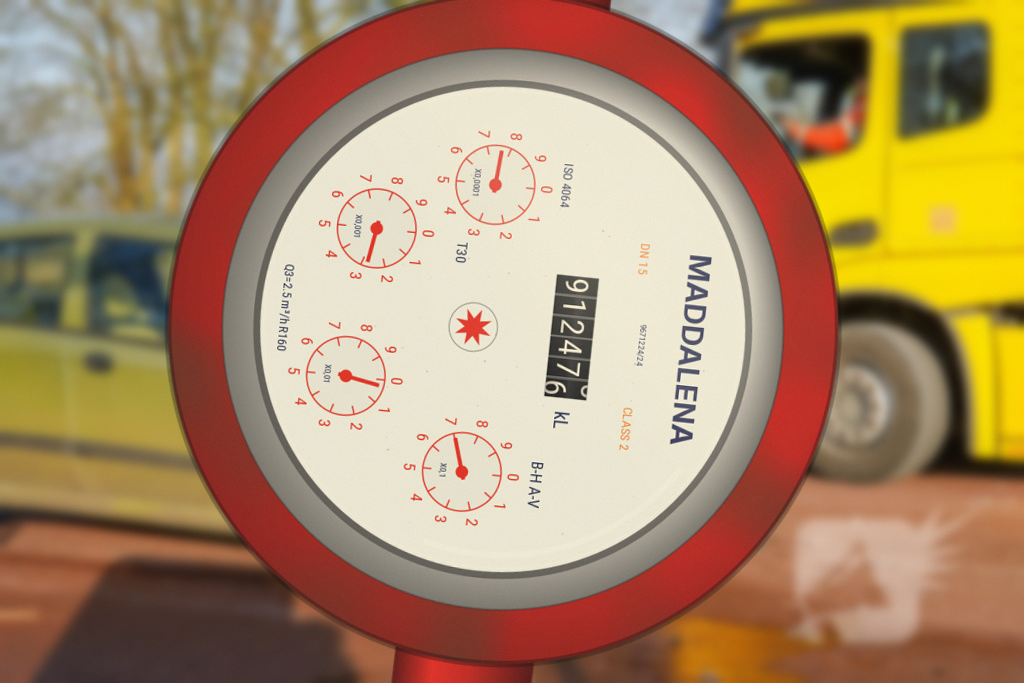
912475.7027 kL
